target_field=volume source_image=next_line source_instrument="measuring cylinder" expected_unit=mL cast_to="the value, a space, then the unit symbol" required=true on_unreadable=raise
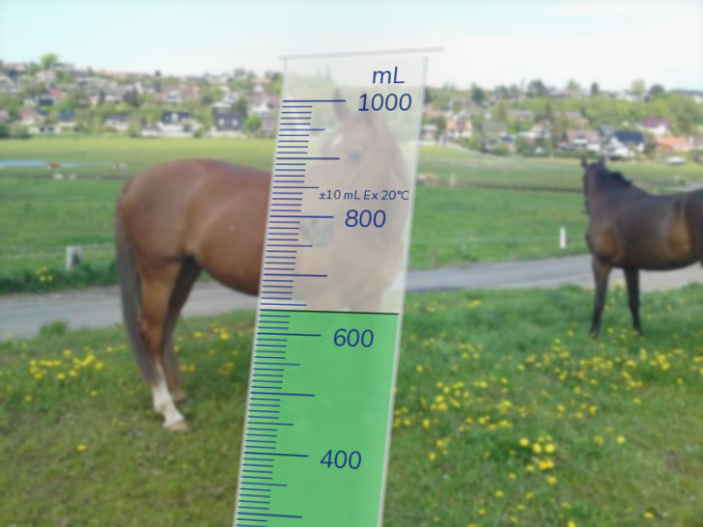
640 mL
